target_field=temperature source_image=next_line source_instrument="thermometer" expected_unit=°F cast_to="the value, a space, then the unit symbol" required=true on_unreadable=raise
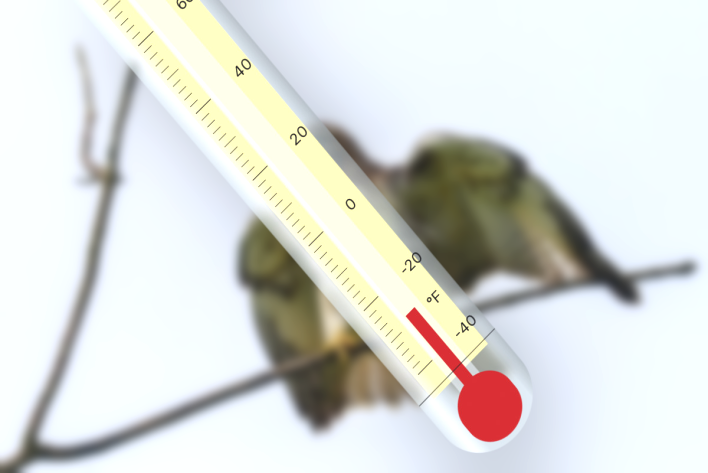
-28 °F
